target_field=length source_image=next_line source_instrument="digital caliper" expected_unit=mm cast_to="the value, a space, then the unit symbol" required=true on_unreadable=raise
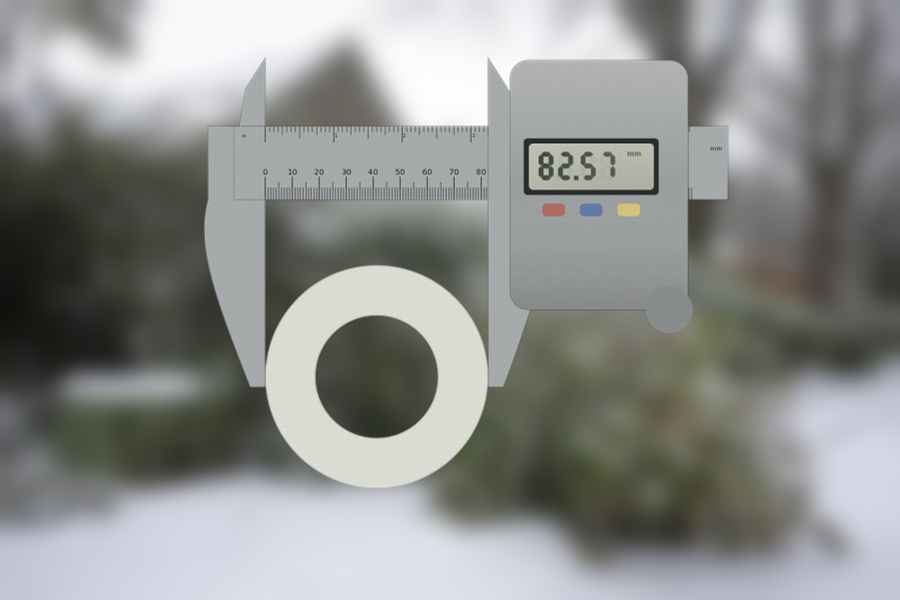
82.57 mm
